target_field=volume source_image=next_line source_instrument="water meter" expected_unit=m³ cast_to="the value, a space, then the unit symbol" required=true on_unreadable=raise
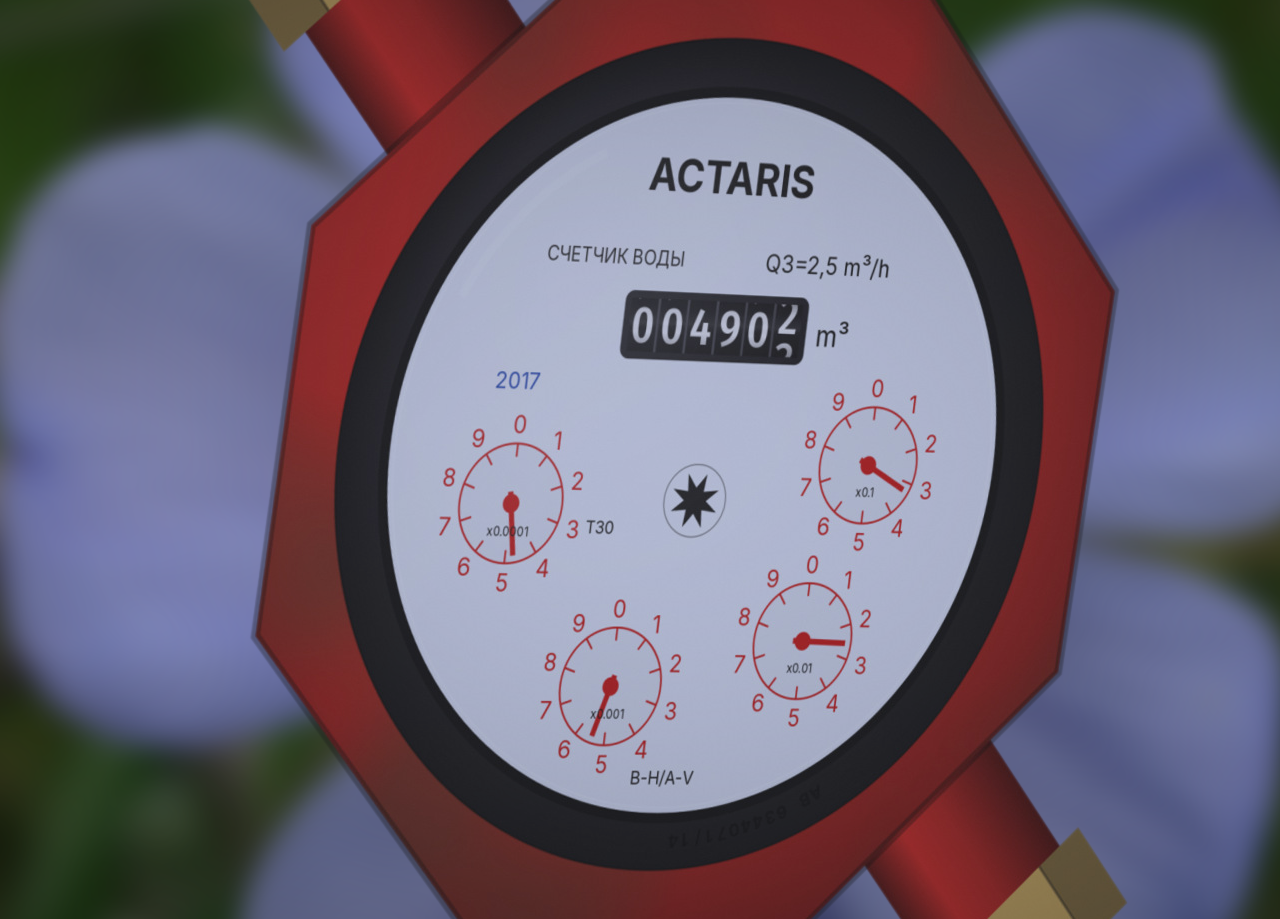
4902.3254 m³
